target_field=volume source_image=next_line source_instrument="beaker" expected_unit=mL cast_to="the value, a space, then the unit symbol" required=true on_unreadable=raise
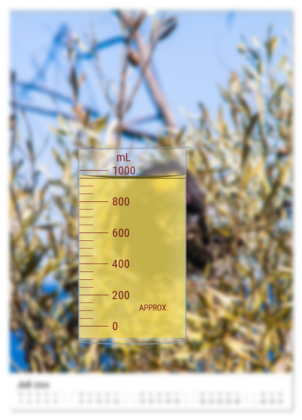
950 mL
